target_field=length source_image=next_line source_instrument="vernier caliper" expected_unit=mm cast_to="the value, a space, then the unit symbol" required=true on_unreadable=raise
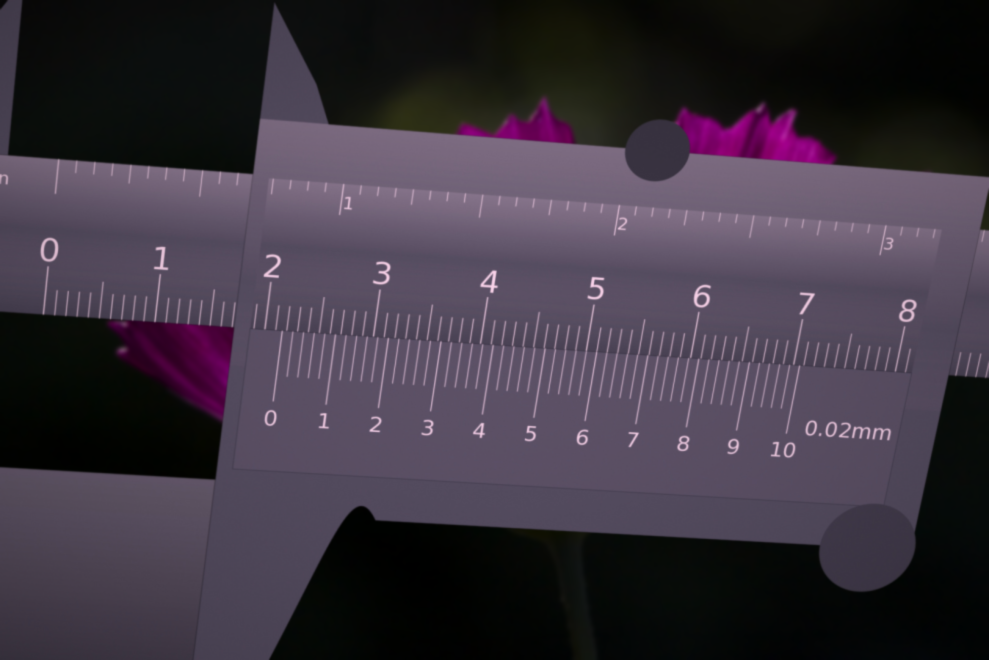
21.6 mm
